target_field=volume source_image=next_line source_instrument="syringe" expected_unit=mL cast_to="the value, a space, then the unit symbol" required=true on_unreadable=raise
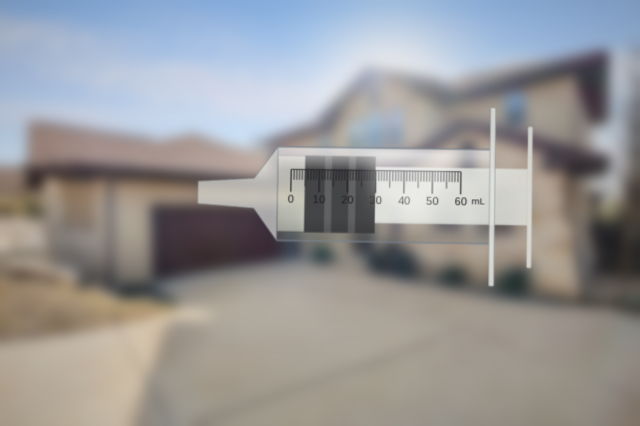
5 mL
